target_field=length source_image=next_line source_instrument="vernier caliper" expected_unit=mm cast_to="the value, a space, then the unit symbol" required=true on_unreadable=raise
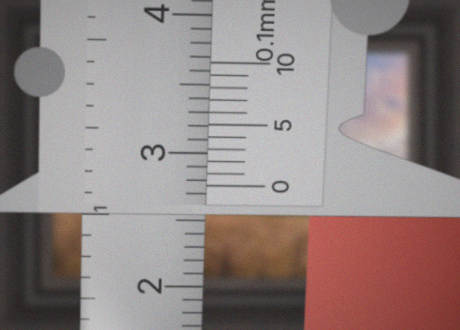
27.6 mm
